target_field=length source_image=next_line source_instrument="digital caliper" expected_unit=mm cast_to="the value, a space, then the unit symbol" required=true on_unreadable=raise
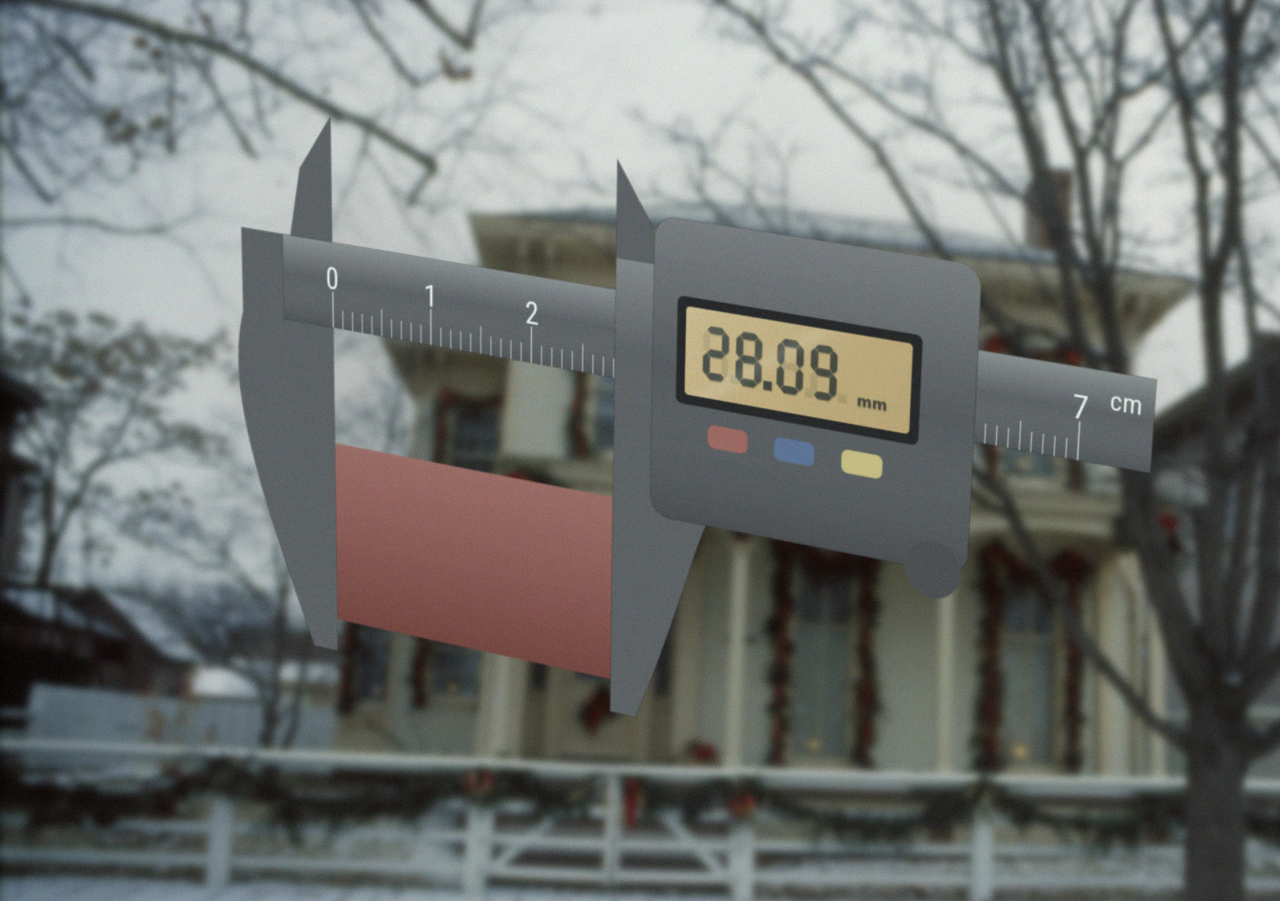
28.09 mm
